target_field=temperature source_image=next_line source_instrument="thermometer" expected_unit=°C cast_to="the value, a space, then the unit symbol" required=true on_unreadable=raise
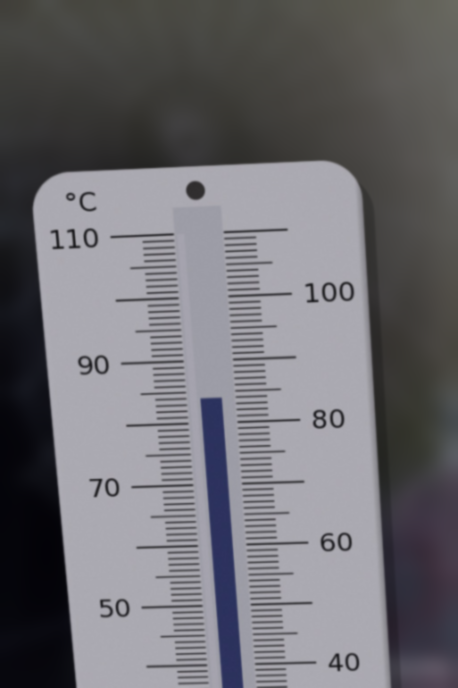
84 °C
